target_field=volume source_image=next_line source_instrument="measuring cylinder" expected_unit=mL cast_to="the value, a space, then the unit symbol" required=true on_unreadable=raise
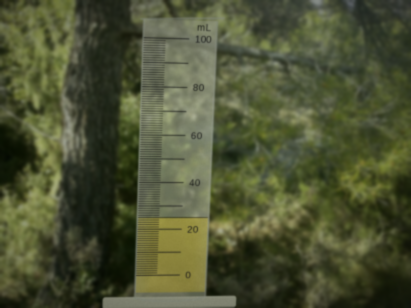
25 mL
